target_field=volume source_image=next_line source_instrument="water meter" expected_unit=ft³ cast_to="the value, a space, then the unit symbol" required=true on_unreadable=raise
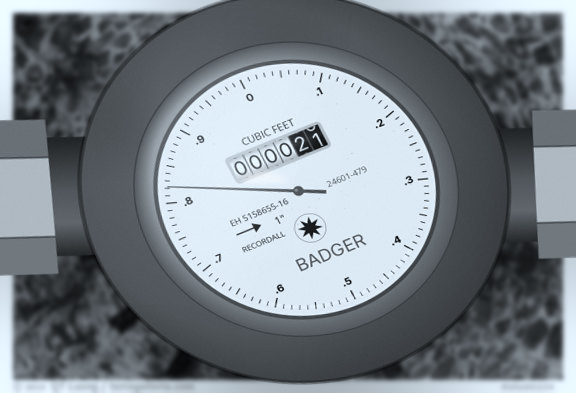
20.82 ft³
